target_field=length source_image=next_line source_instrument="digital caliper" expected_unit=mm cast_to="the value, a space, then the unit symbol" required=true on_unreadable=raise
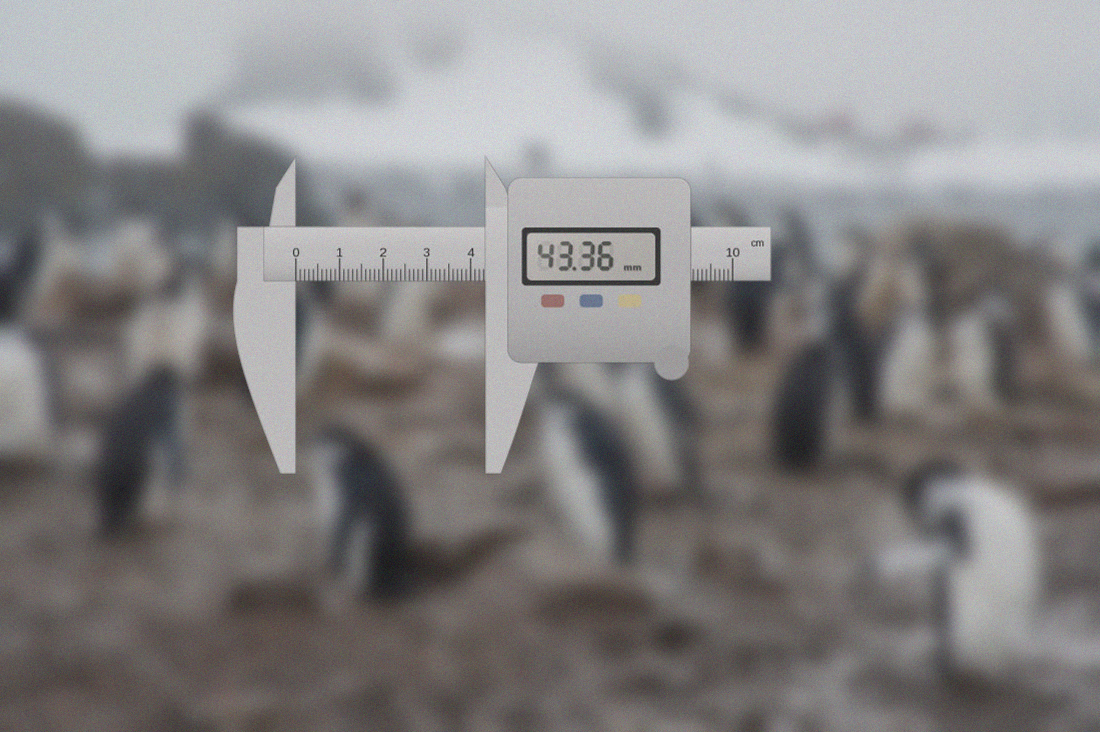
43.36 mm
